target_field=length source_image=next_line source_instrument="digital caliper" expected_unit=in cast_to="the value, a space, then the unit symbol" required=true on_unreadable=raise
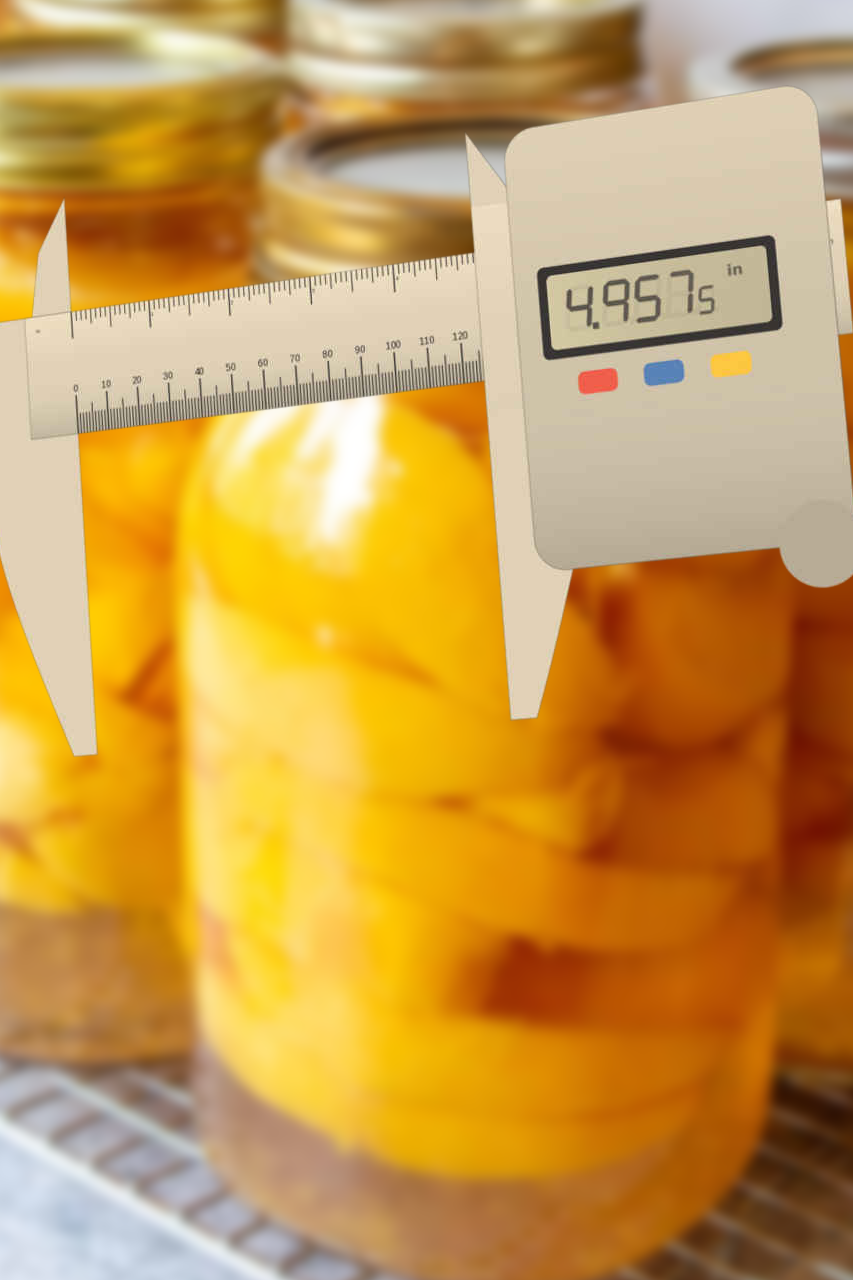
4.9575 in
